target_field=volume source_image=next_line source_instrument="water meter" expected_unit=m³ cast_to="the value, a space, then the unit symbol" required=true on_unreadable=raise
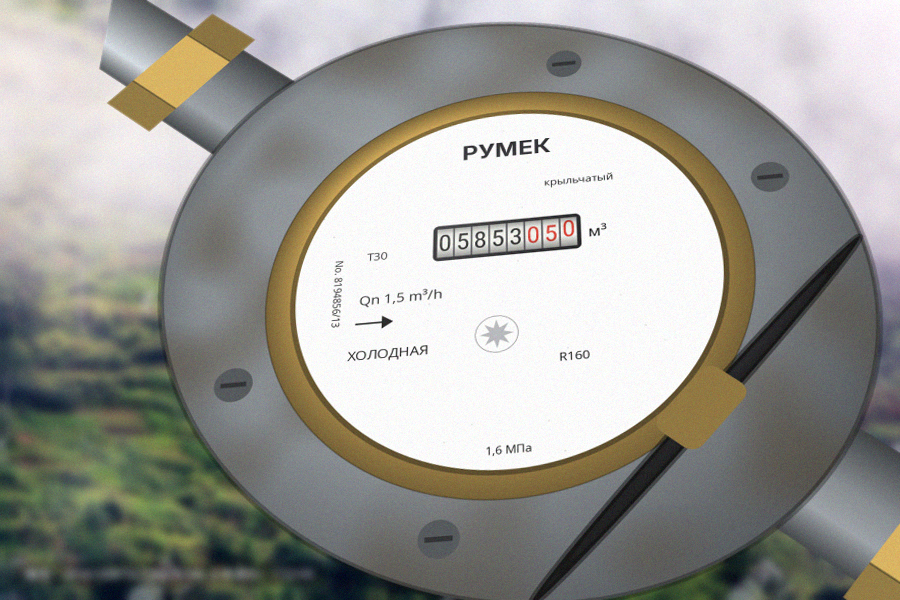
5853.050 m³
